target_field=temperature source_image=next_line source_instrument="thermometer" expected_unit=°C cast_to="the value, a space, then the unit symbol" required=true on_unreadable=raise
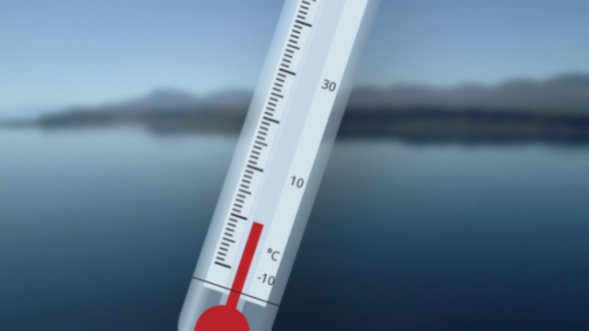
0 °C
